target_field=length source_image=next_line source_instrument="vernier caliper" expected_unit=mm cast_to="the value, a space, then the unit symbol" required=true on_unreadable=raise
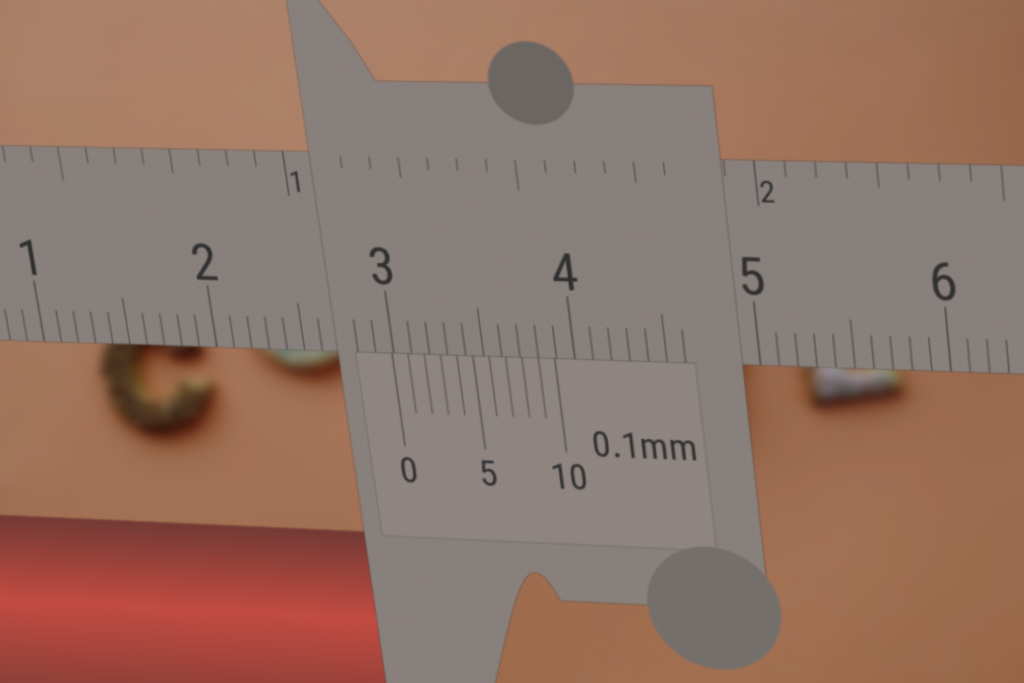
29.9 mm
